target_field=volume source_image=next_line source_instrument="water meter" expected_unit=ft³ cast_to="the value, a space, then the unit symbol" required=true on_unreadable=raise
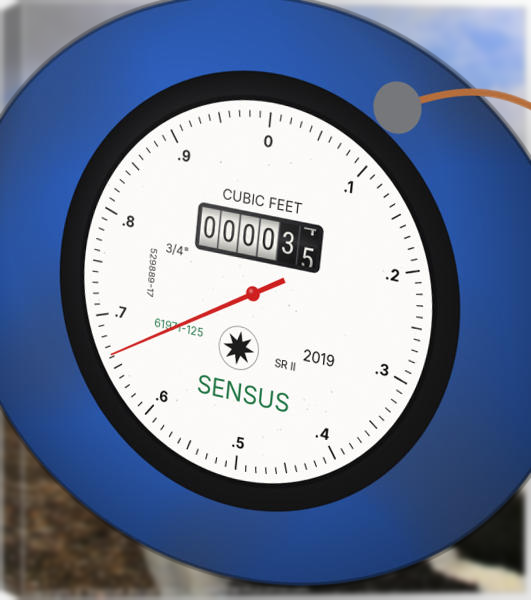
34.66 ft³
